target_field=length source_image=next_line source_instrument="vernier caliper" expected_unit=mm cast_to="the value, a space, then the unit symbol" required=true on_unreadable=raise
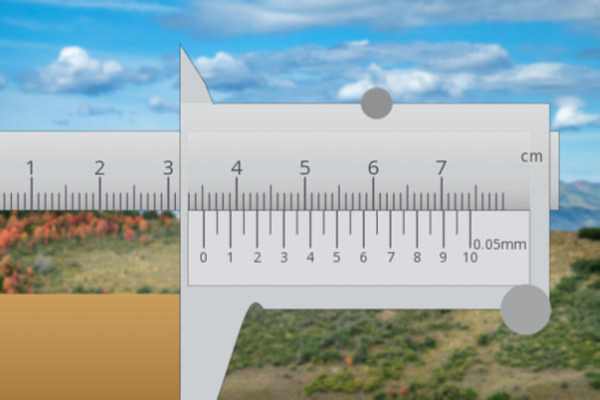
35.2 mm
